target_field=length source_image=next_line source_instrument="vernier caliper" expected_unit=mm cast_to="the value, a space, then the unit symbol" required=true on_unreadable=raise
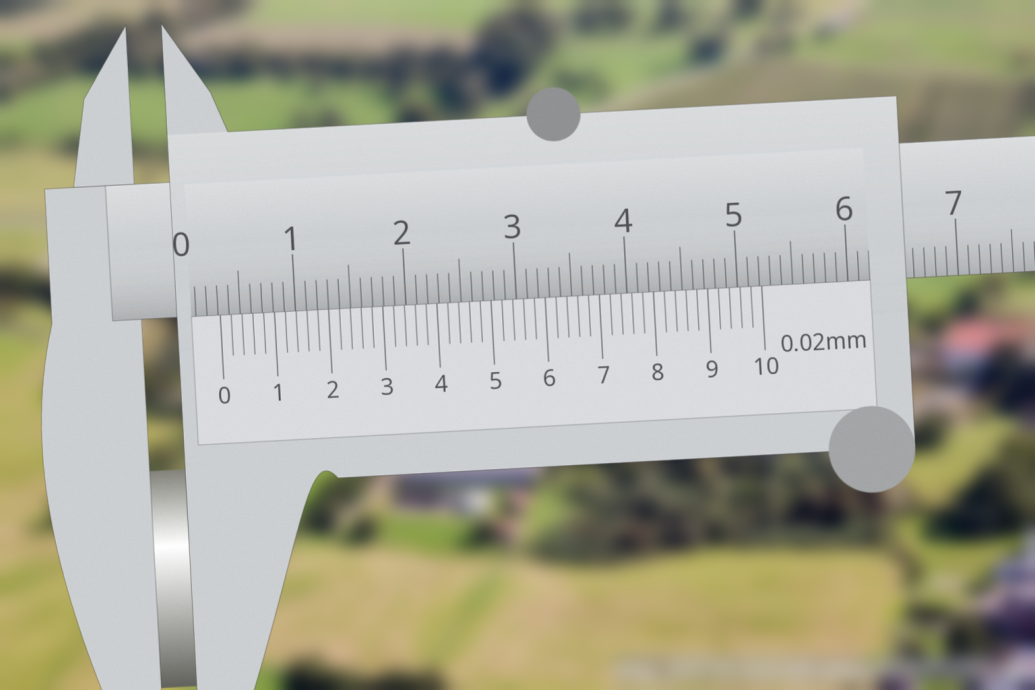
3.2 mm
